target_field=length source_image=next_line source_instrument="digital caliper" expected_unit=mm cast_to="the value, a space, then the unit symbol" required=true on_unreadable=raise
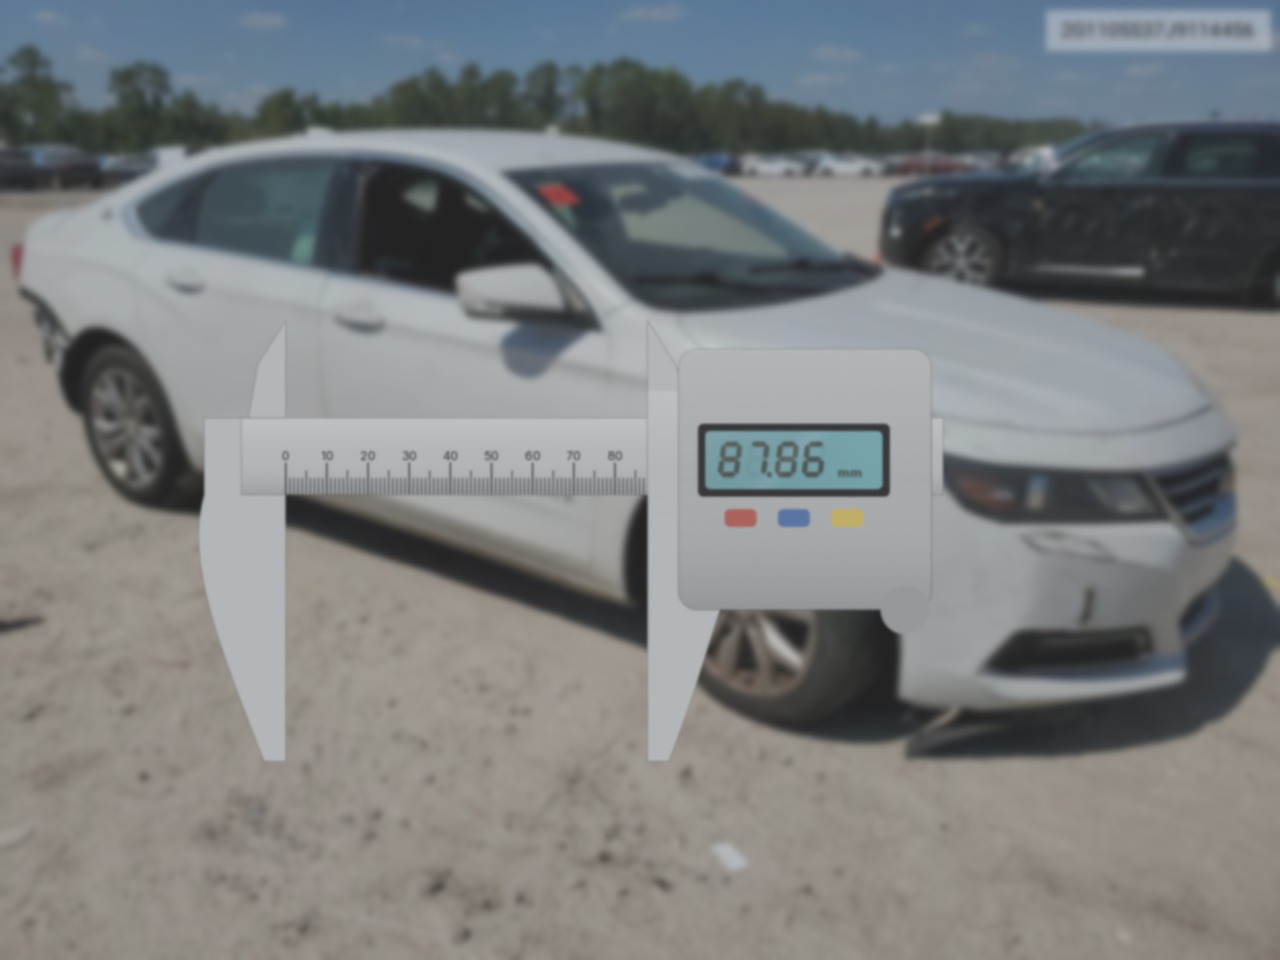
87.86 mm
